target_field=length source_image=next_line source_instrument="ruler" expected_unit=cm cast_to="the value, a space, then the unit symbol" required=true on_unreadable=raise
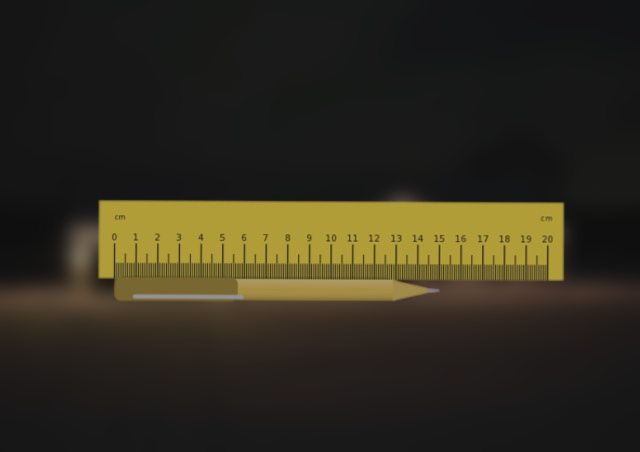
15 cm
